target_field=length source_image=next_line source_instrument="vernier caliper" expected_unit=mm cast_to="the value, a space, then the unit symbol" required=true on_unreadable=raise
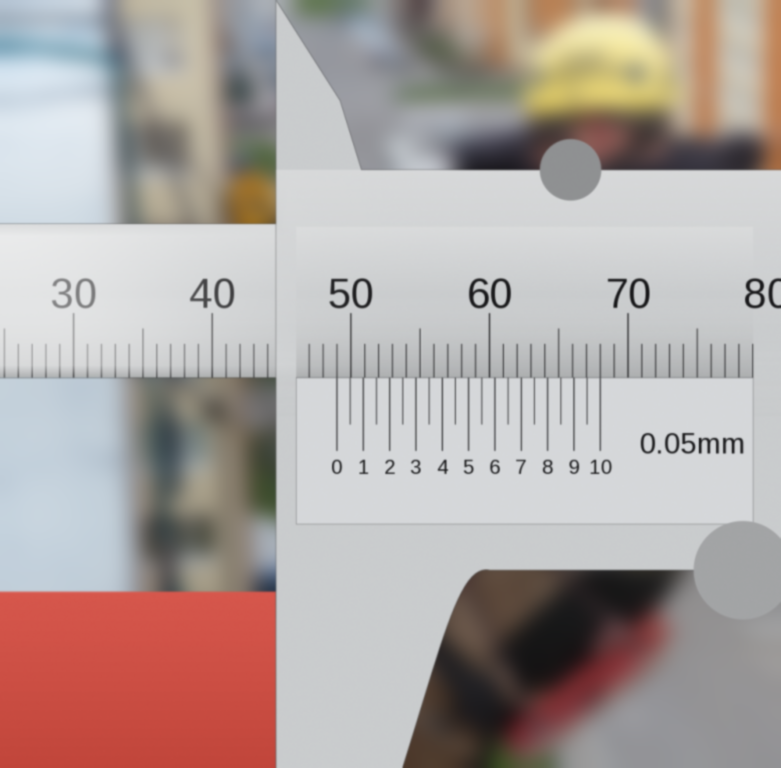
49.0 mm
